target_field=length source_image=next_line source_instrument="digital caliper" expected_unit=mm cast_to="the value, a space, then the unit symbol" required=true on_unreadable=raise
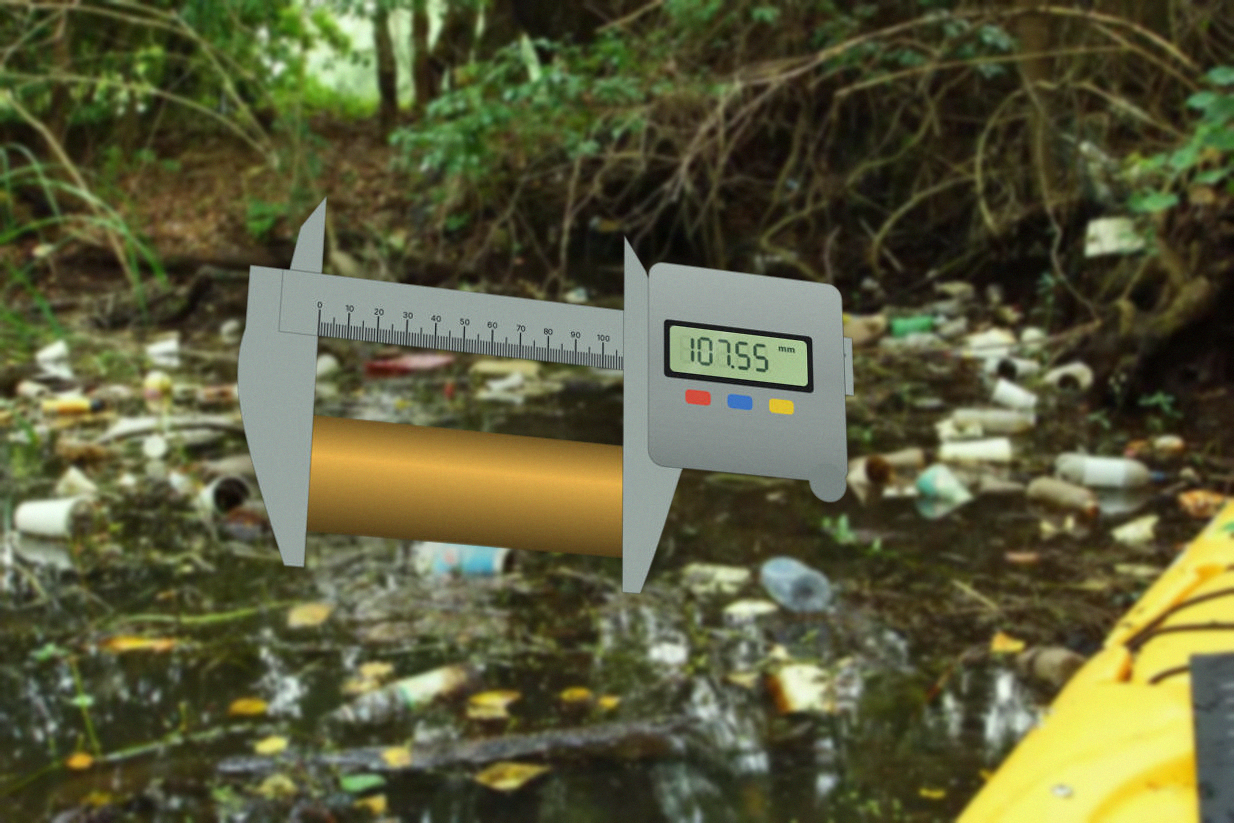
107.55 mm
